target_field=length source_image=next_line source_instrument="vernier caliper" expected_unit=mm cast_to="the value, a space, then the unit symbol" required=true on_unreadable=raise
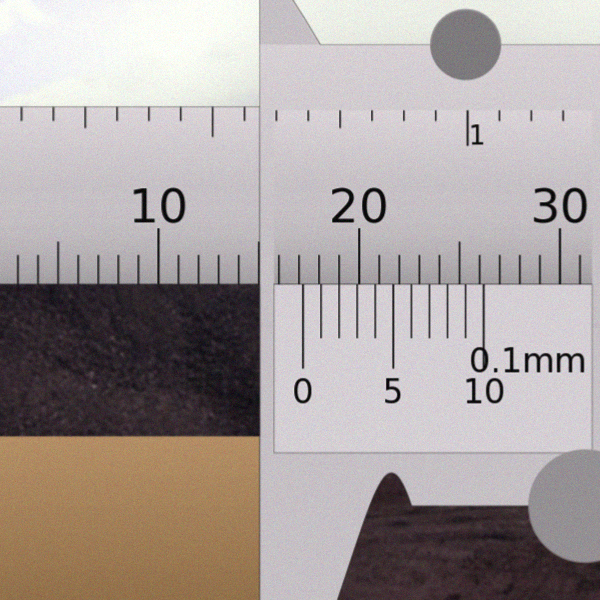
17.2 mm
